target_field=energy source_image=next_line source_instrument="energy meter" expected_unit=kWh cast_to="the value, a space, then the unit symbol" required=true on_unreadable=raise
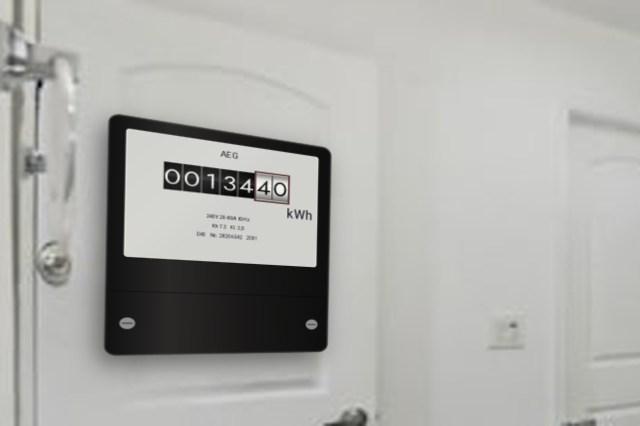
134.40 kWh
